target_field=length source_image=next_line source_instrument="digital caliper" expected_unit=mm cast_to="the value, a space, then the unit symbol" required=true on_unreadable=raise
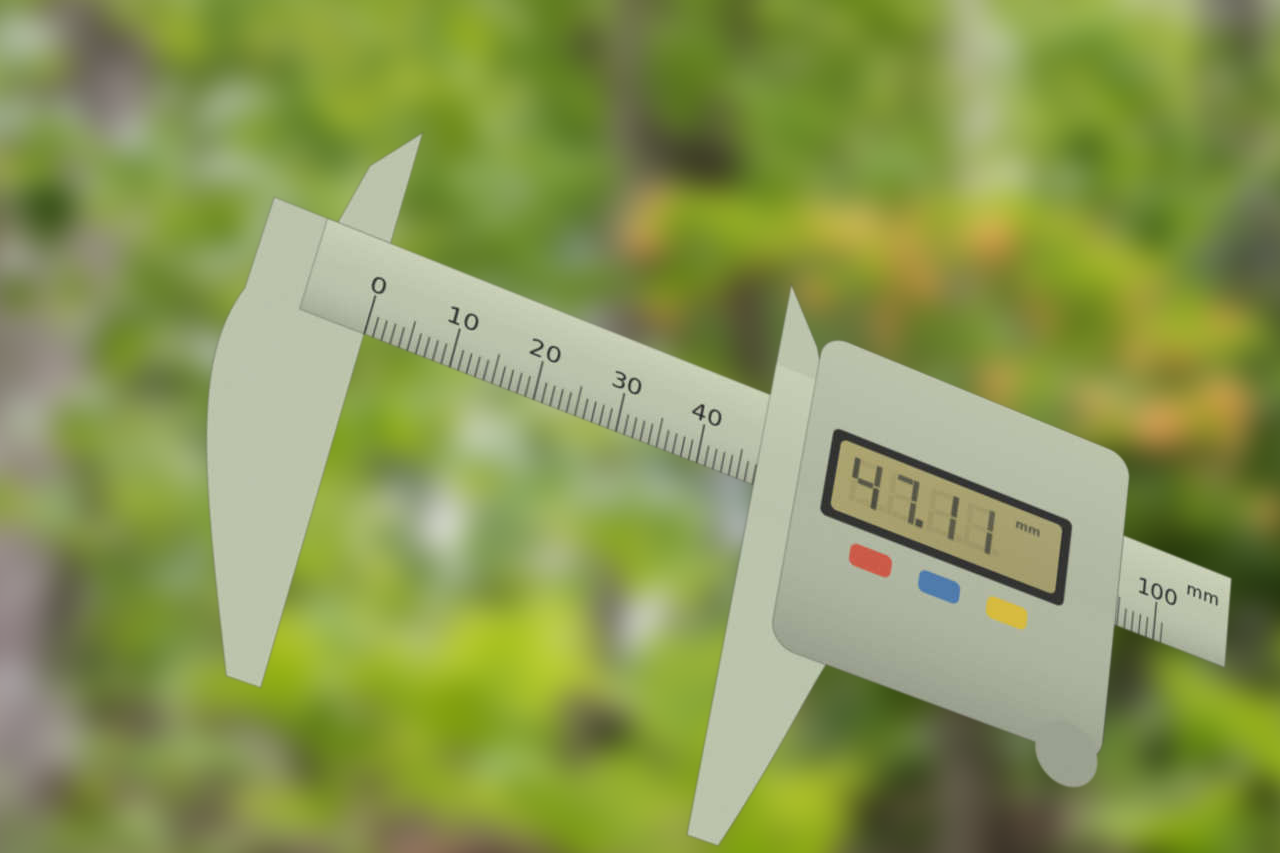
47.11 mm
